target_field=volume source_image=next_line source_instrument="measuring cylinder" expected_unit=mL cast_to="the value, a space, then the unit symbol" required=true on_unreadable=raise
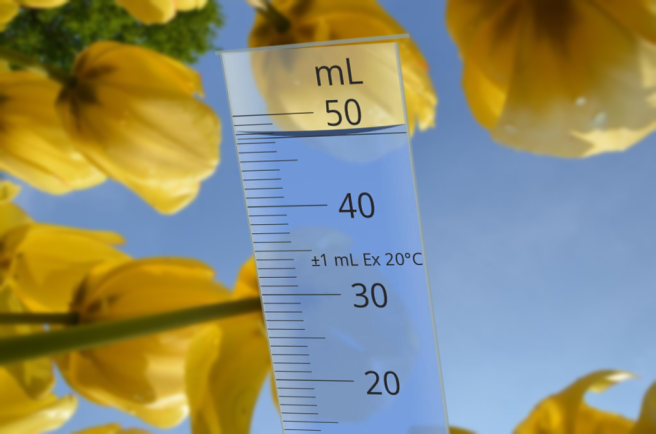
47.5 mL
